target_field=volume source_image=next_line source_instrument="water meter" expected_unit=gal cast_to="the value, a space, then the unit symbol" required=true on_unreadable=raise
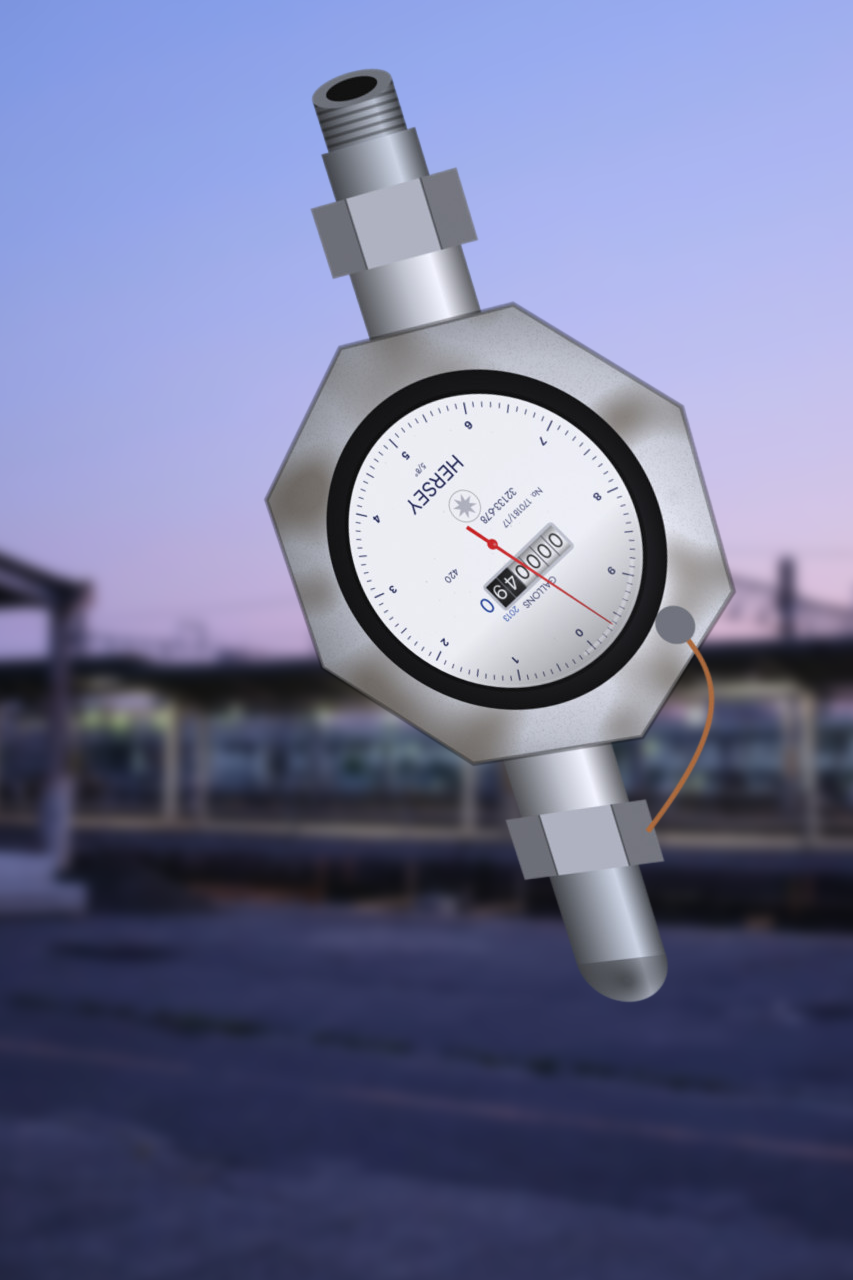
489.6 gal
